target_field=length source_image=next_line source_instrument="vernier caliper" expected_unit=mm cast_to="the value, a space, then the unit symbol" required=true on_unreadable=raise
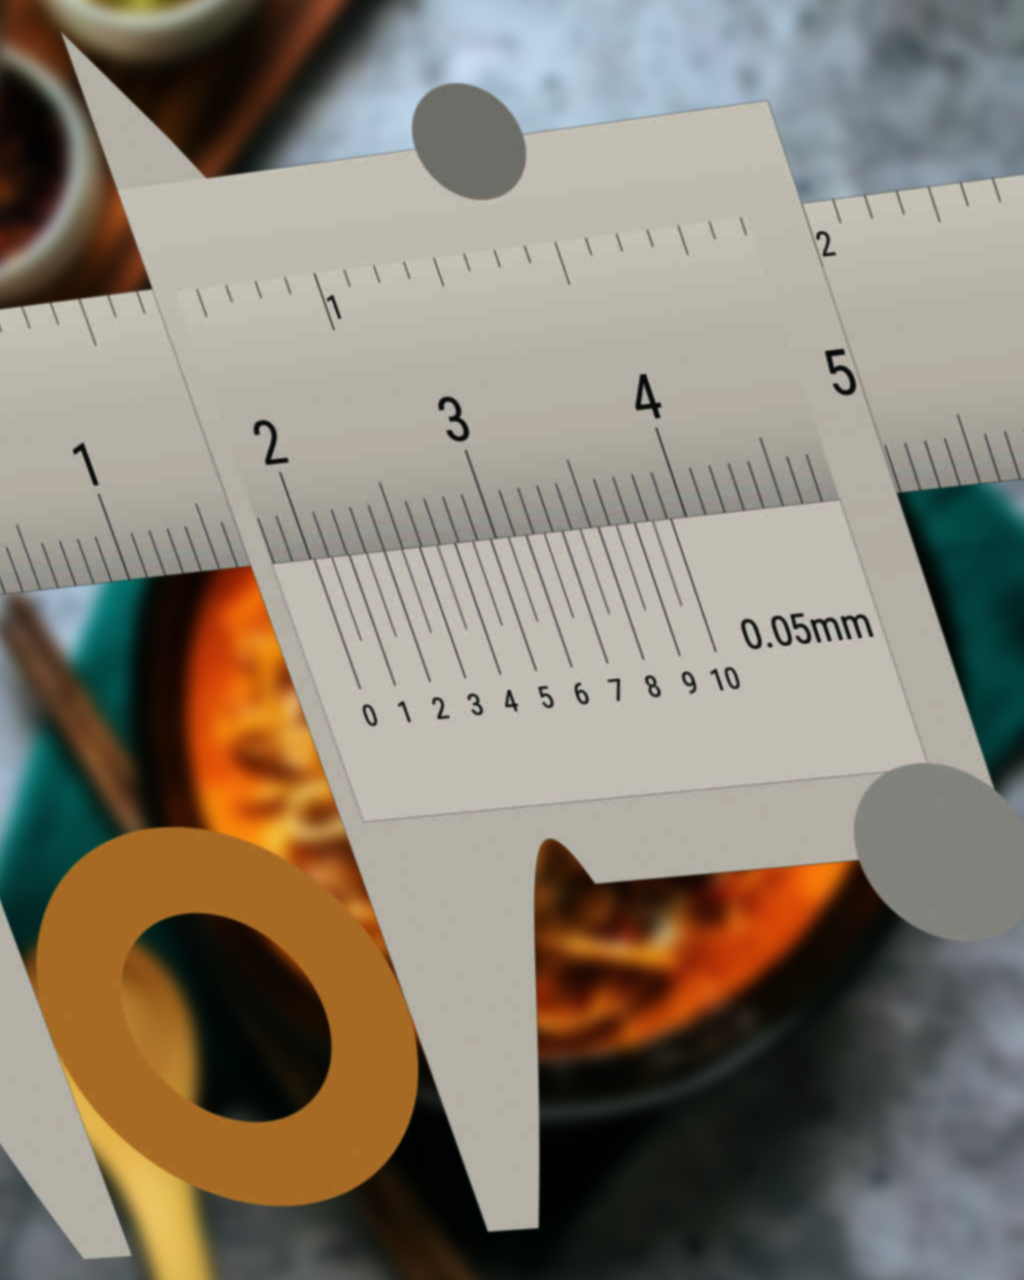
20.2 mm
